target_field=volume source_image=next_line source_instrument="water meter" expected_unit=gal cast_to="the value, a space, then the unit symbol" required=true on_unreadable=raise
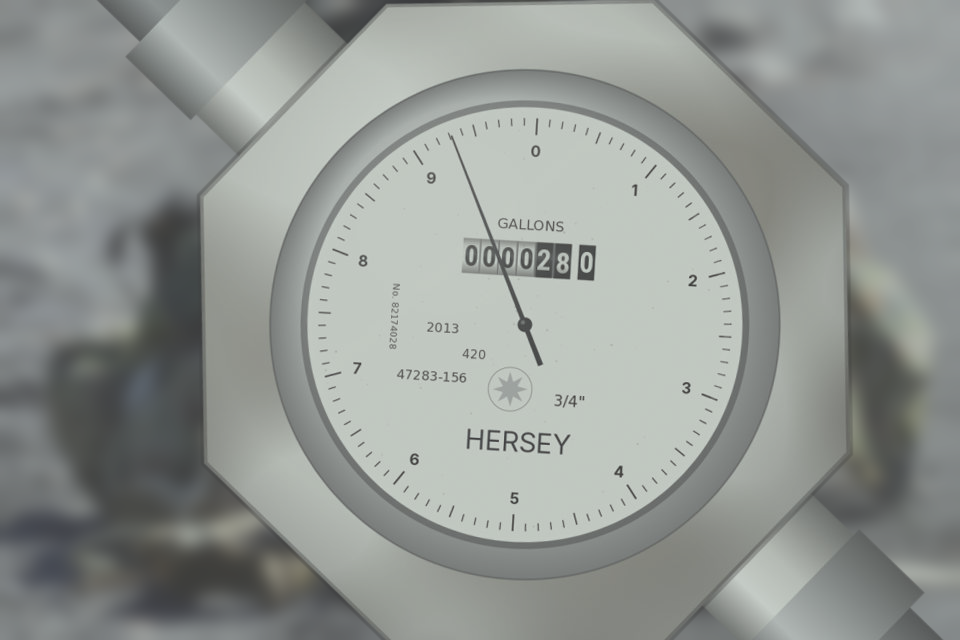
279.3 gal
